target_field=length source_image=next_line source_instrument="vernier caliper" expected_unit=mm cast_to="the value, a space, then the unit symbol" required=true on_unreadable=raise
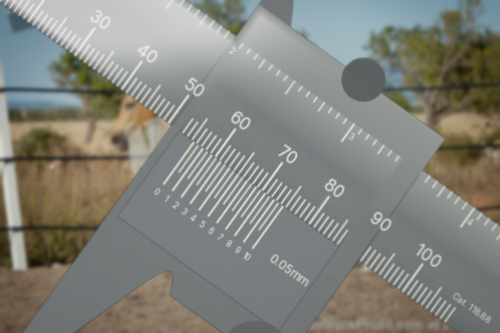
55.5 mm
